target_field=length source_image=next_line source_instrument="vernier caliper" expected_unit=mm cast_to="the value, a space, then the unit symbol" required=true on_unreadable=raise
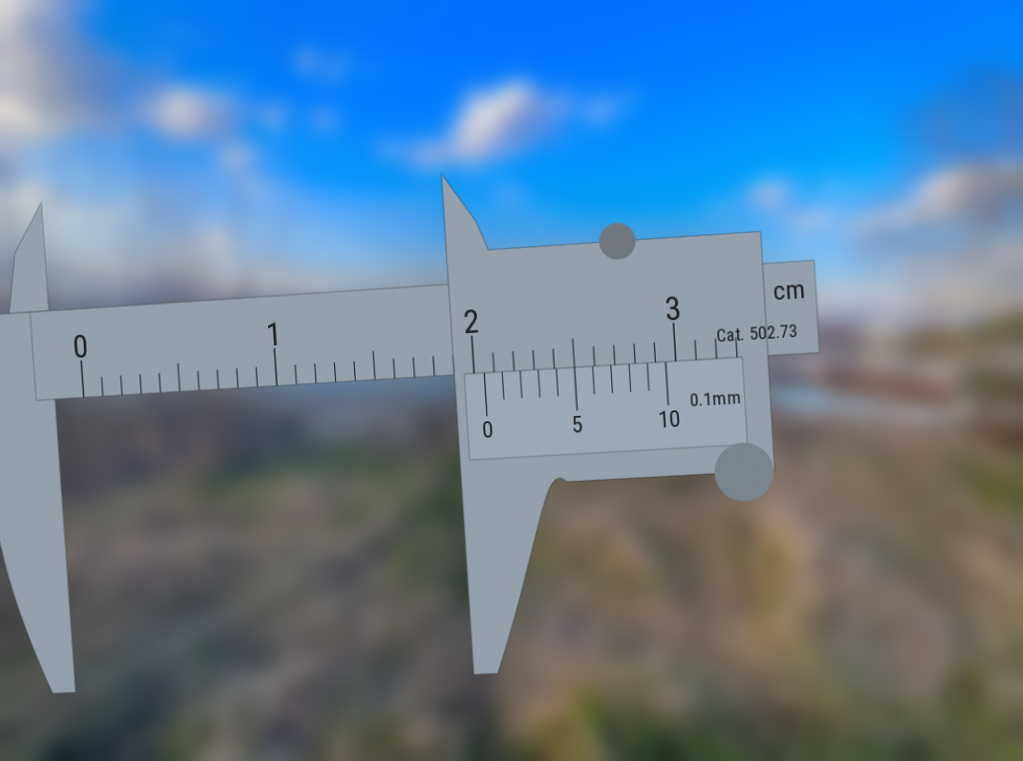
20.5 mm
